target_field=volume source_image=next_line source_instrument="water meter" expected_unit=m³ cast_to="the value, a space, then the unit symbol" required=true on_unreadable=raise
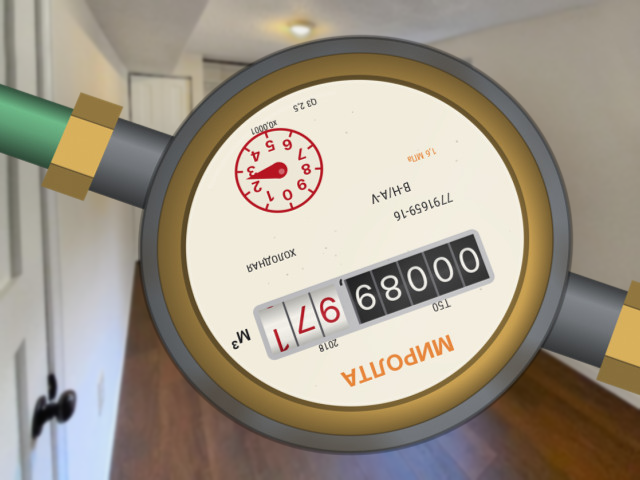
89.9712 m³
